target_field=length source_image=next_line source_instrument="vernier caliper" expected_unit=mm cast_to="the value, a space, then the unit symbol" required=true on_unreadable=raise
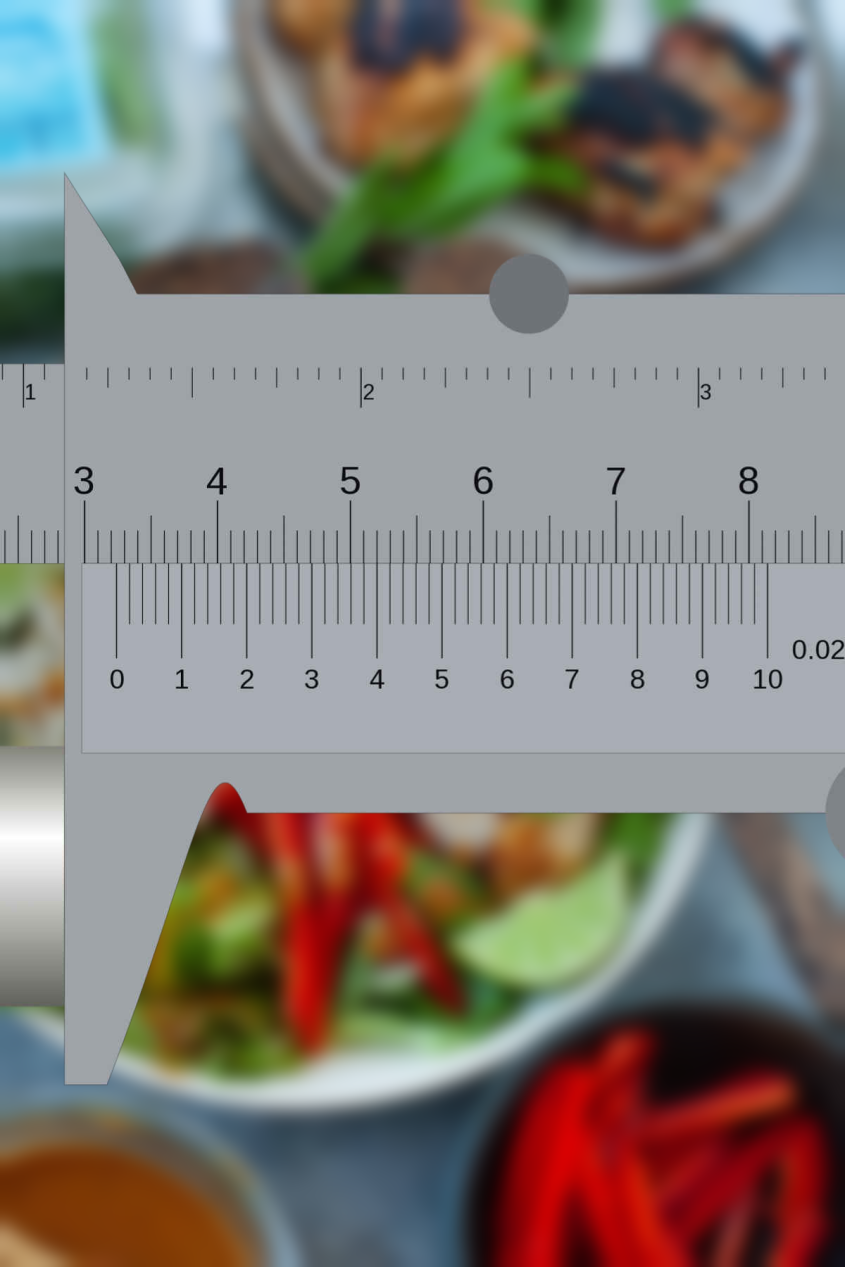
32.4 mm
